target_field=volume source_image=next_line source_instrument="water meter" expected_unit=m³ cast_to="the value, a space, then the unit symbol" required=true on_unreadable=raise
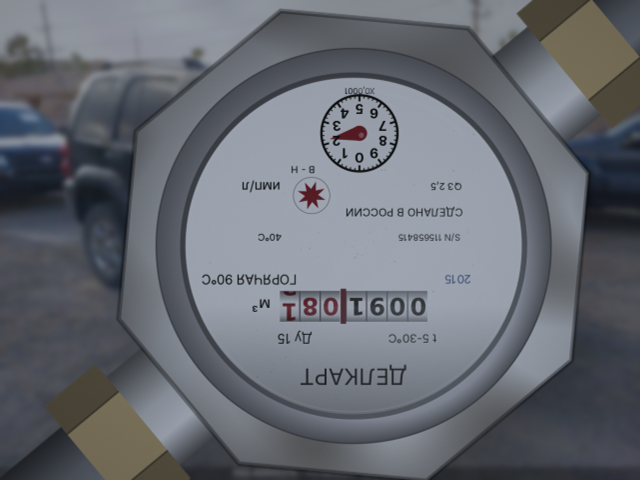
91.0812 m³
